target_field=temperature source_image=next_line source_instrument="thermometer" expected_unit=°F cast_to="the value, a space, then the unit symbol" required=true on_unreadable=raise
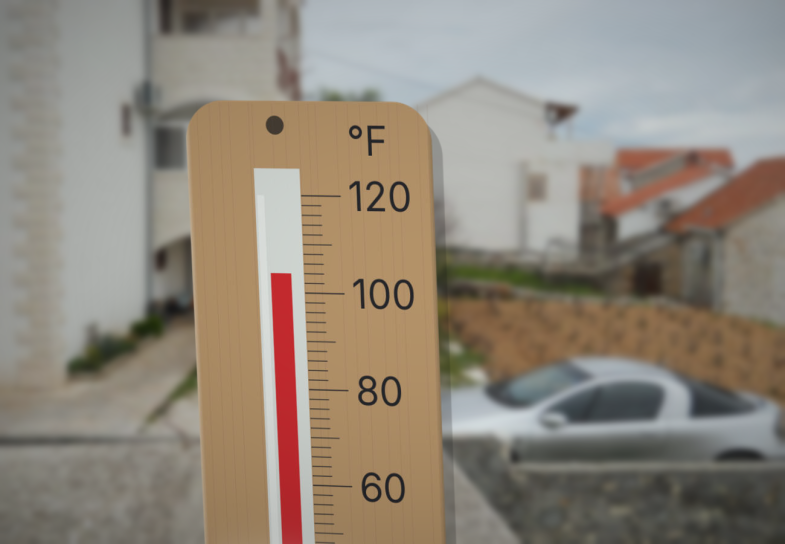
104 °F
